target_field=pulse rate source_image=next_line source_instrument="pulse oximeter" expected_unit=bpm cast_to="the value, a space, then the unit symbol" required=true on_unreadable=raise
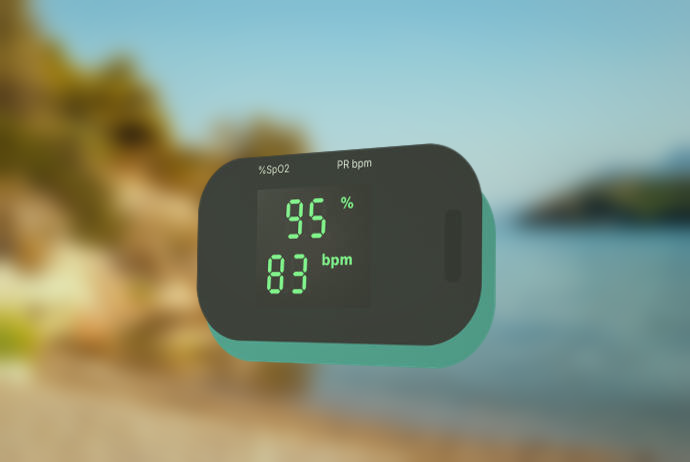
83 bpm
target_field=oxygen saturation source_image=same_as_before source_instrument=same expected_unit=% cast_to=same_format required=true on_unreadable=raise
95 %
